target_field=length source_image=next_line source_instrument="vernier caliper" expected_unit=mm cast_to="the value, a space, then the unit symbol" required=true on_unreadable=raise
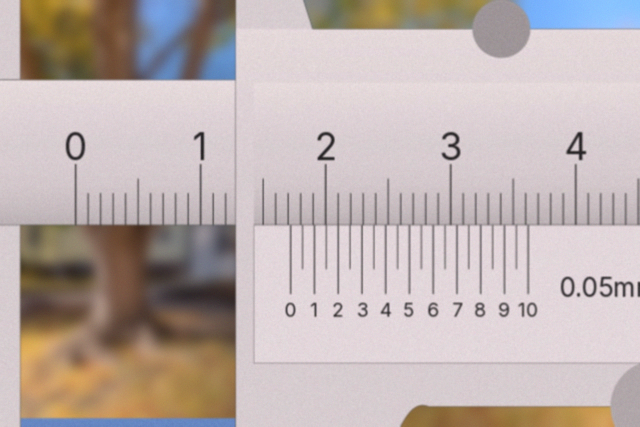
17.2 mm
